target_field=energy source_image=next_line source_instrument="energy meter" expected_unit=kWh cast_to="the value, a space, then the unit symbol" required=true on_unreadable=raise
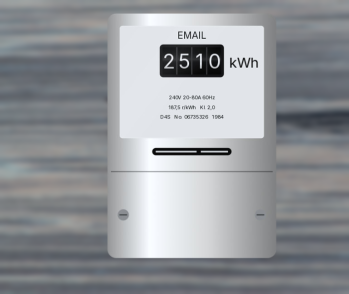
2510 kWh
